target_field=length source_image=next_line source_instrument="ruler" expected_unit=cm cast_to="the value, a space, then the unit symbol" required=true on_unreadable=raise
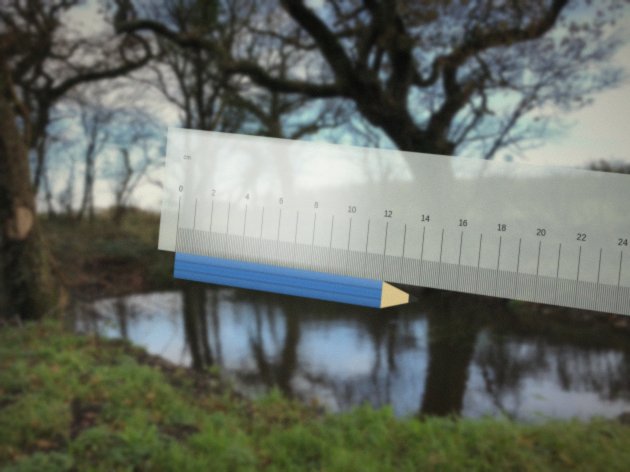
14 cm
